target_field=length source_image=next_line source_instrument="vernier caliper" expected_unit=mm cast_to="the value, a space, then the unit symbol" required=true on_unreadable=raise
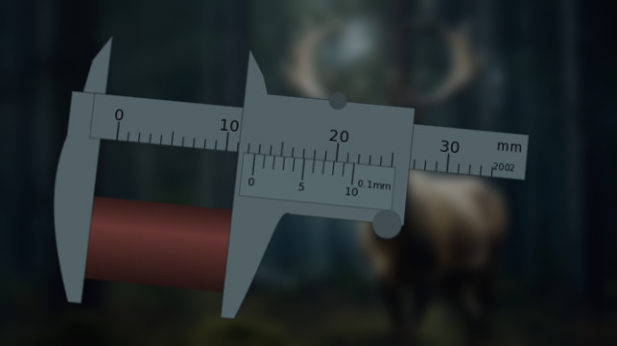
12.6 mm
